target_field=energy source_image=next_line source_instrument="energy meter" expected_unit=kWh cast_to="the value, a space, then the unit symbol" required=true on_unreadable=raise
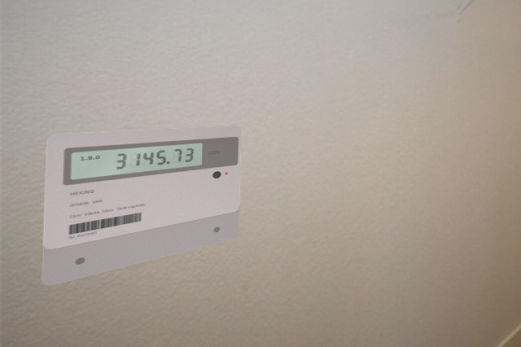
3145.73 kWh
